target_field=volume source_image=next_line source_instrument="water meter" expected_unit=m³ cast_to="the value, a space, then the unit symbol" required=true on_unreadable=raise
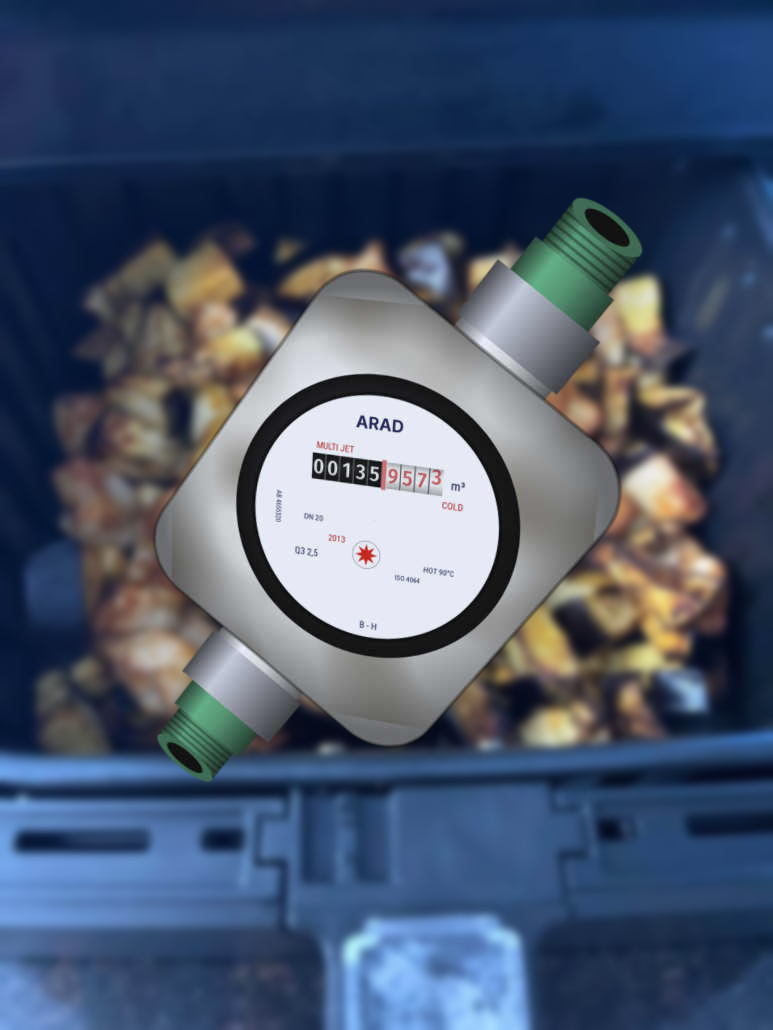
135.9573 m³
